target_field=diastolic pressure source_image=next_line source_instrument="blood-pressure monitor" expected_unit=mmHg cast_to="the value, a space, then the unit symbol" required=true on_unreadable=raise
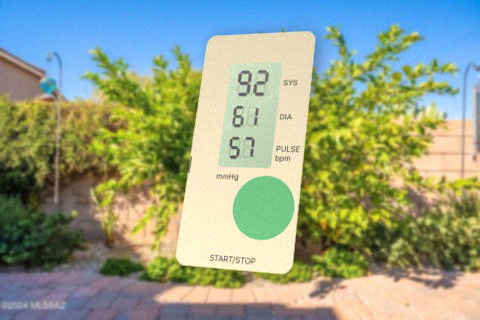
61 mmHg
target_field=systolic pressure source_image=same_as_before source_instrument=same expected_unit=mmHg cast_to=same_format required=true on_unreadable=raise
92 mmHg
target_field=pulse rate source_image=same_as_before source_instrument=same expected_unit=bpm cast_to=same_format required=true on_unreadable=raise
57 bpm
